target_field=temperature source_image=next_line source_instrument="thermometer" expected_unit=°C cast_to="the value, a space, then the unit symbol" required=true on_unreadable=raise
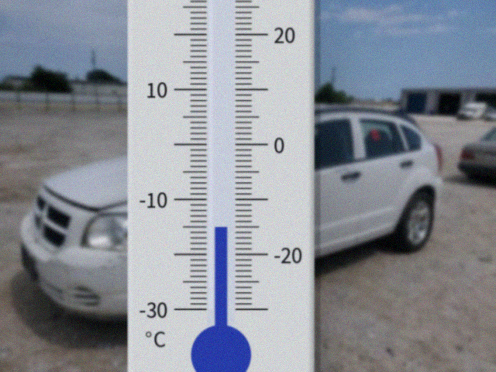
-15 °C
